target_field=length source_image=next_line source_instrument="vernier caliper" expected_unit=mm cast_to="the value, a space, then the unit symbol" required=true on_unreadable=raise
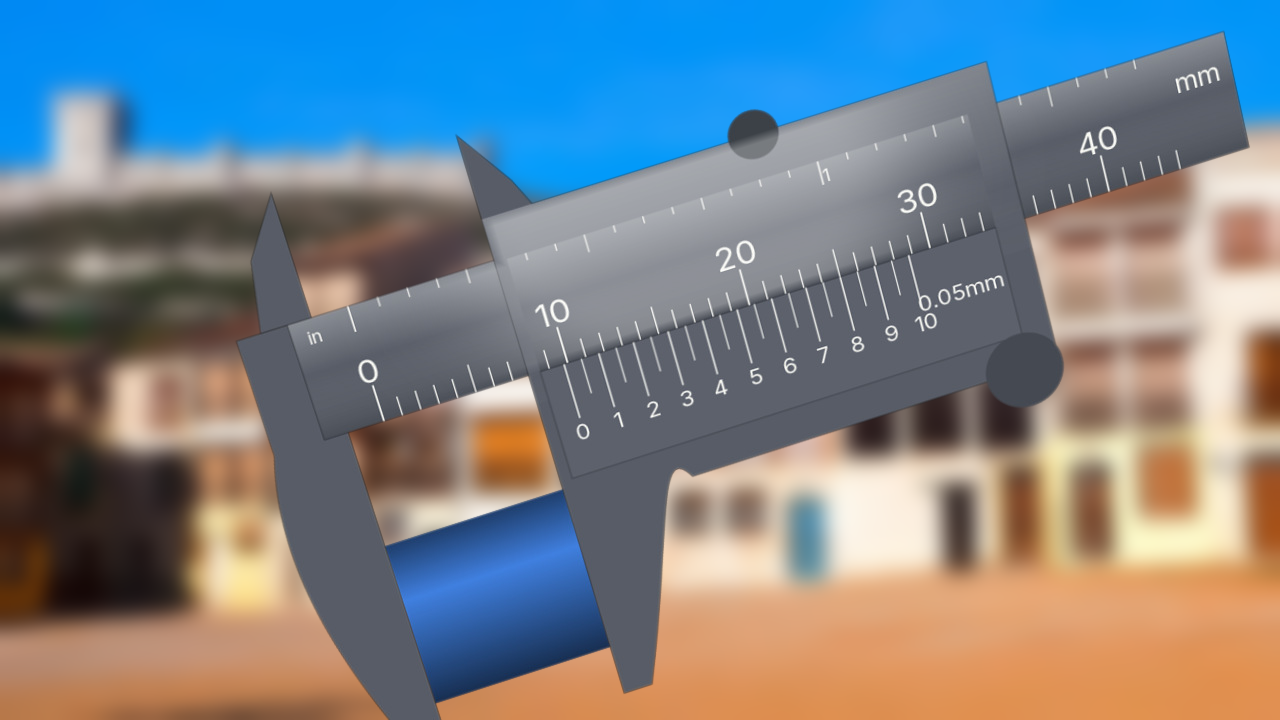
9.8 mm
